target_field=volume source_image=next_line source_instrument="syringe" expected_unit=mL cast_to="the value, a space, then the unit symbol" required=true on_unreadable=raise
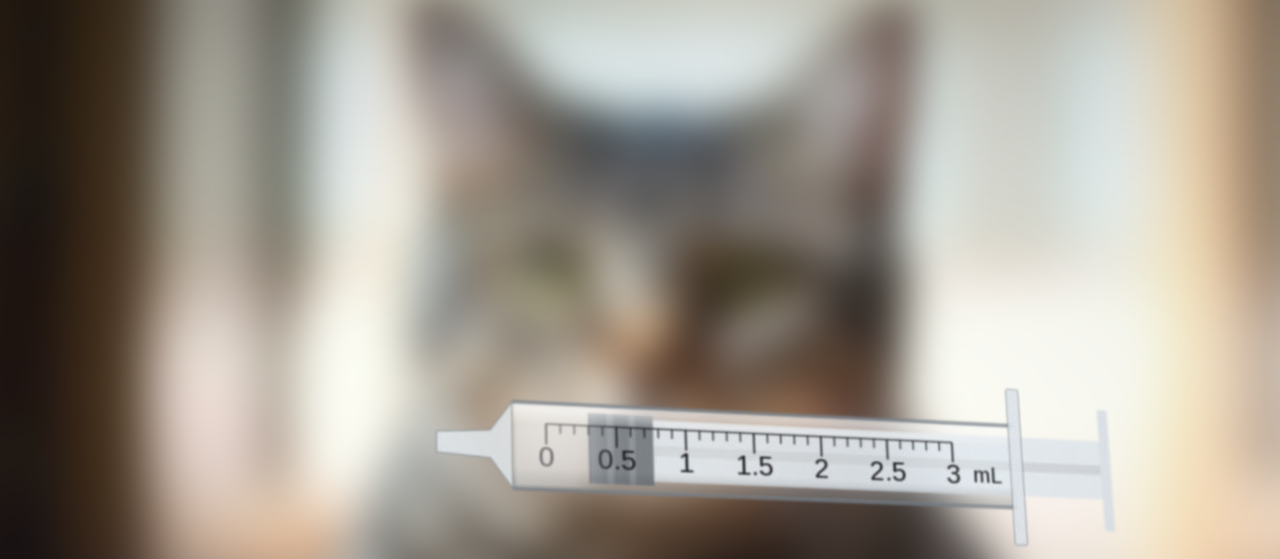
0.3 mL
